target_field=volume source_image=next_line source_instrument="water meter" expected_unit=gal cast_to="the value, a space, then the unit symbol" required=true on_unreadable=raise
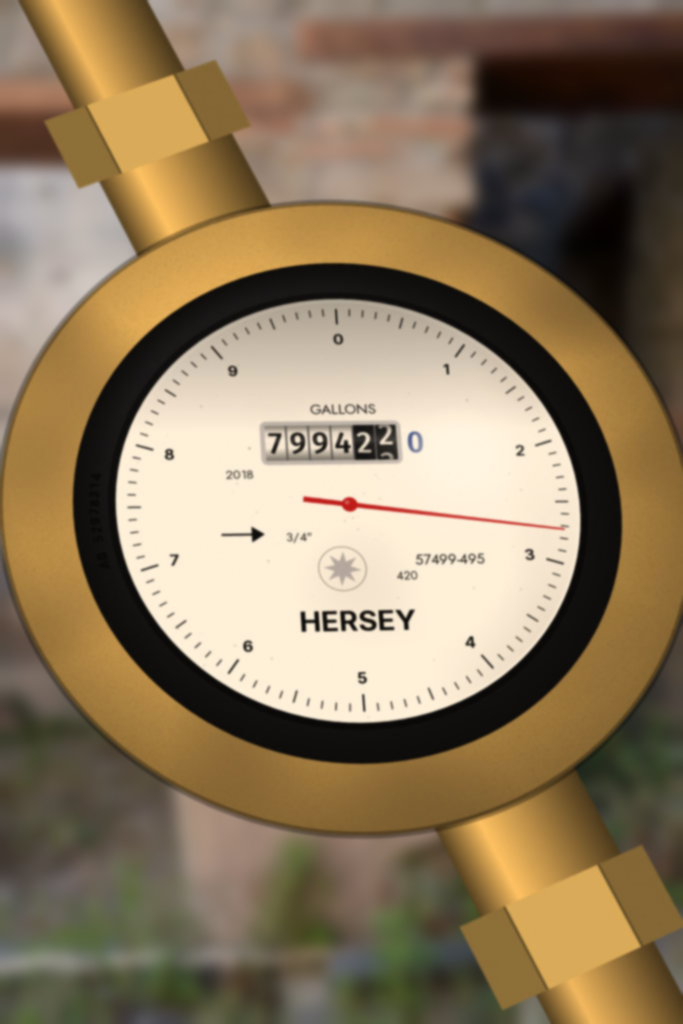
7994222.7 gal
